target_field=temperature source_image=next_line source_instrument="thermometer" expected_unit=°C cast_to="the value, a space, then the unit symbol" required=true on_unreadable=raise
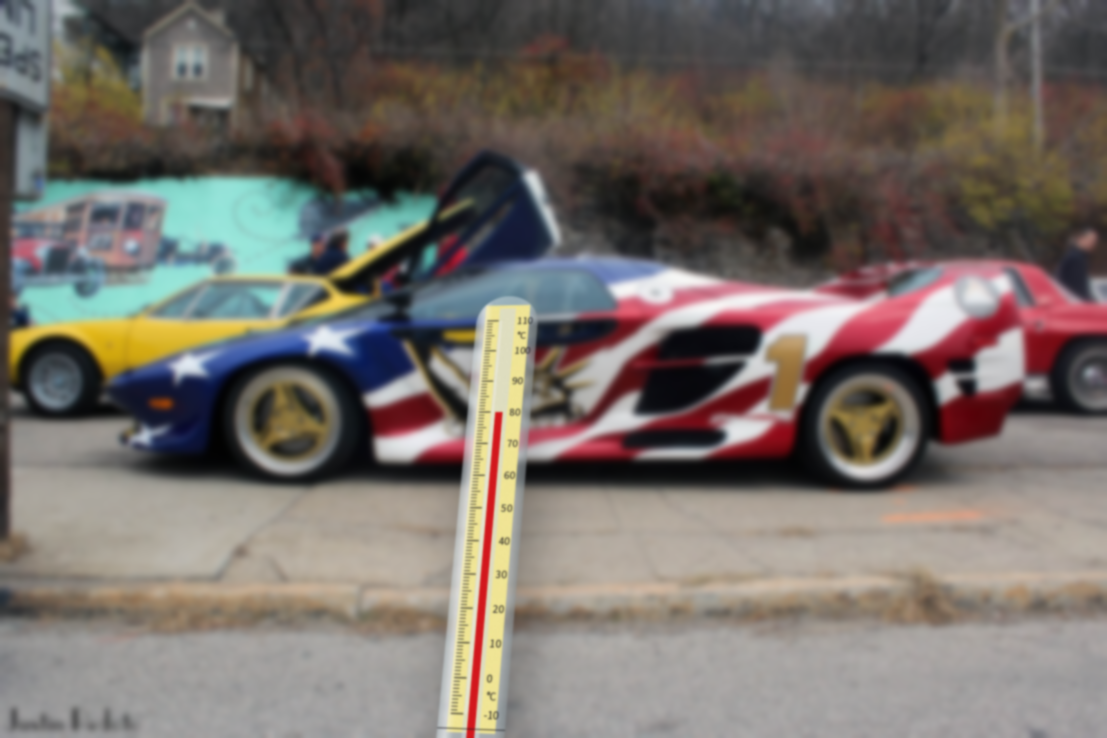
80 °C
